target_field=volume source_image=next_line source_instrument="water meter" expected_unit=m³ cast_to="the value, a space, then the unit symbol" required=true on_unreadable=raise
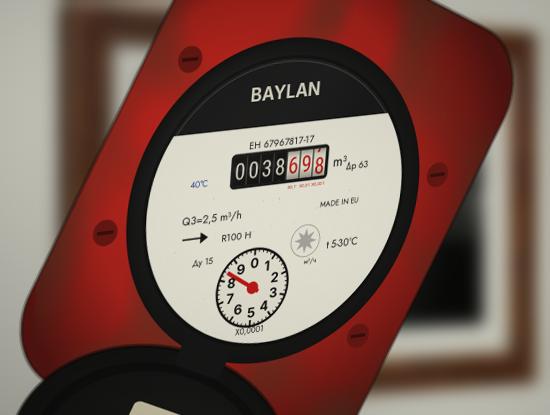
38.6978 m³
